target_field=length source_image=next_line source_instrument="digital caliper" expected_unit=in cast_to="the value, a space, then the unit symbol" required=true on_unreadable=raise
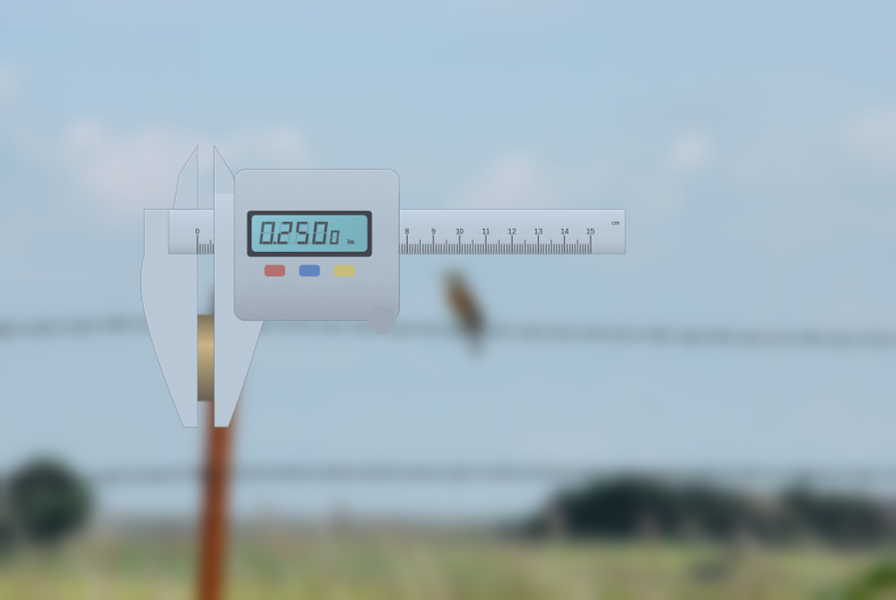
0.2500 in
